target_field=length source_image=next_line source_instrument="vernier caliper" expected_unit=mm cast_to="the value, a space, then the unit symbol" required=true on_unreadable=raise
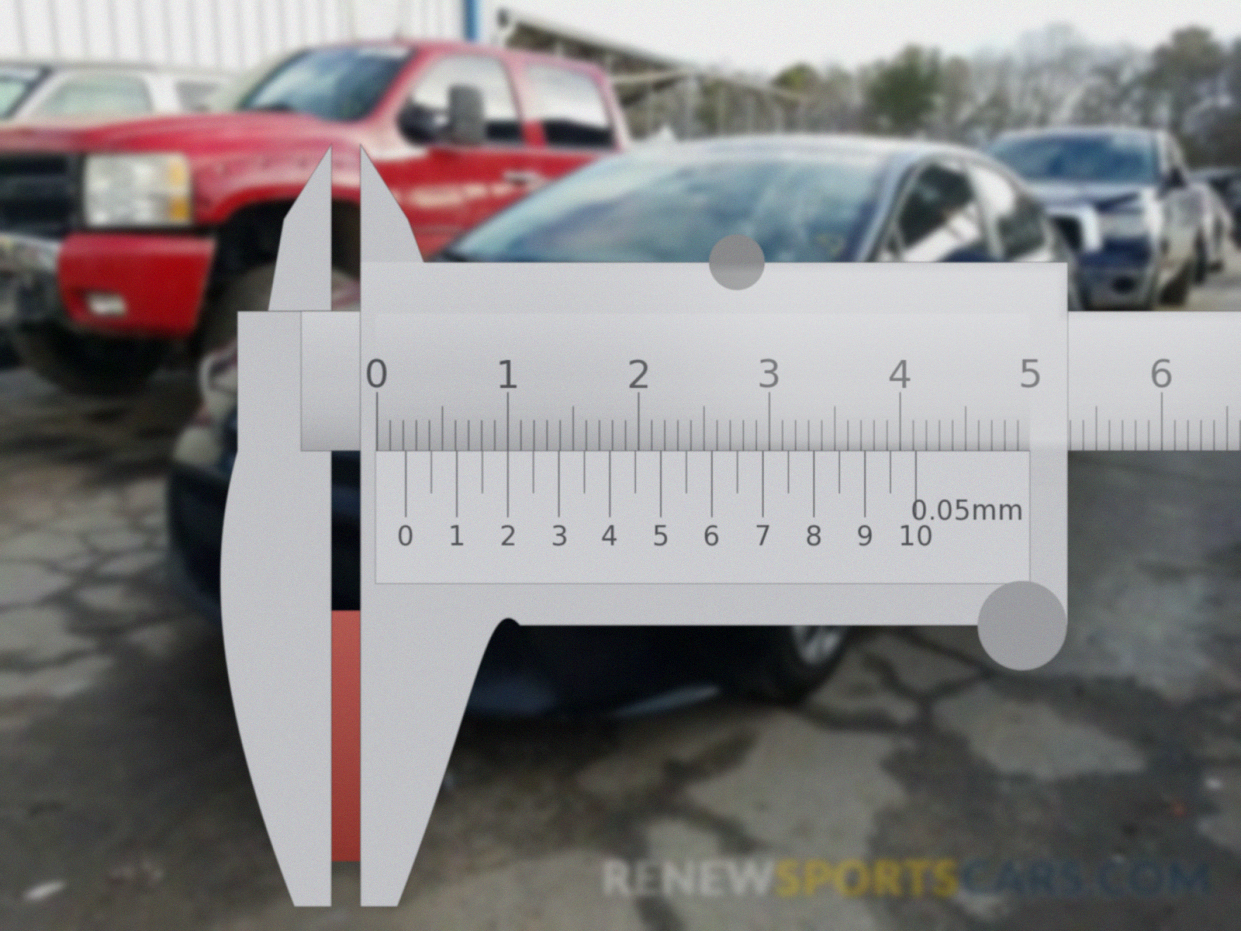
2.2 mm
